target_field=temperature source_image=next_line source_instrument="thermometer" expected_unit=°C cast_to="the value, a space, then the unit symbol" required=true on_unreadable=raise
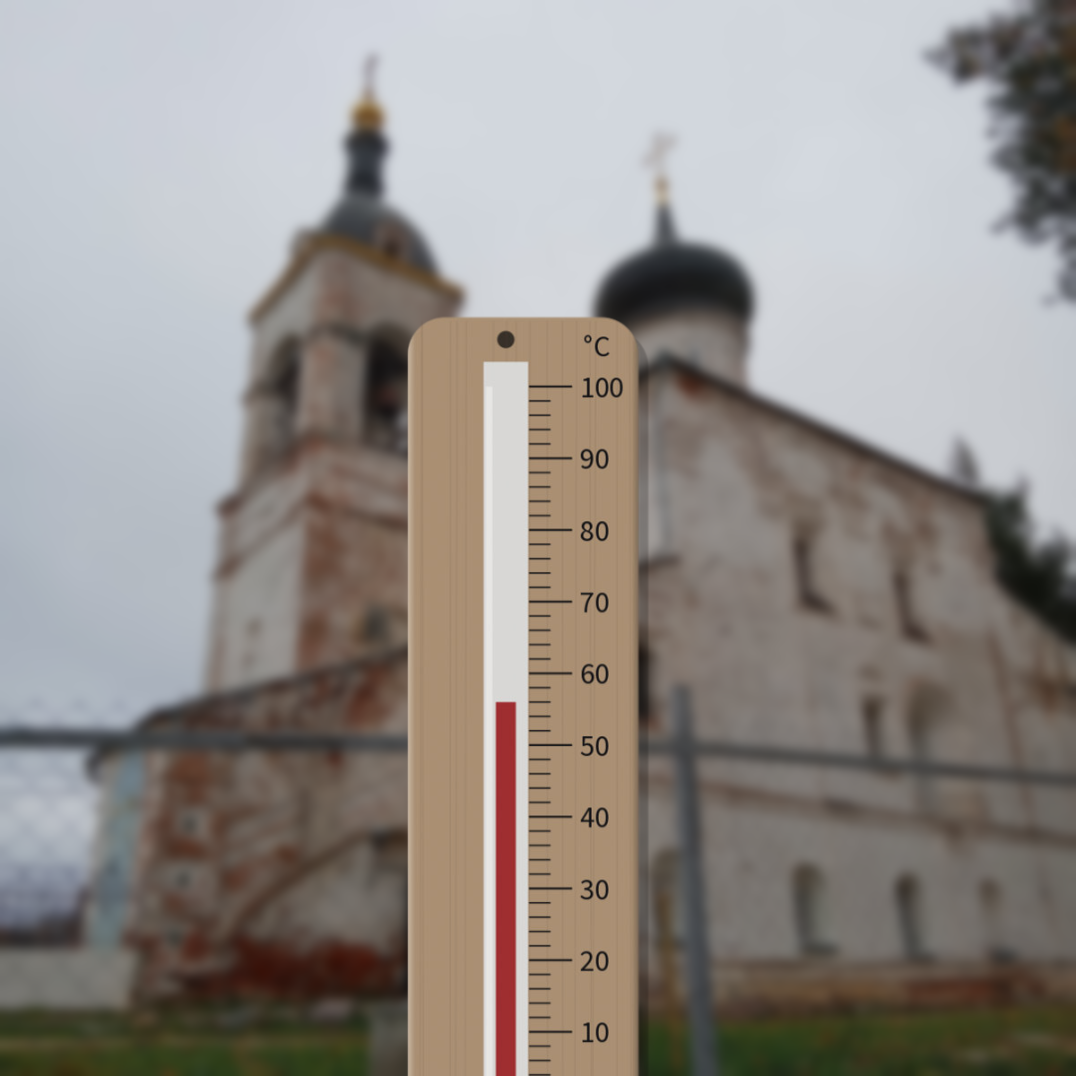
56 °C
